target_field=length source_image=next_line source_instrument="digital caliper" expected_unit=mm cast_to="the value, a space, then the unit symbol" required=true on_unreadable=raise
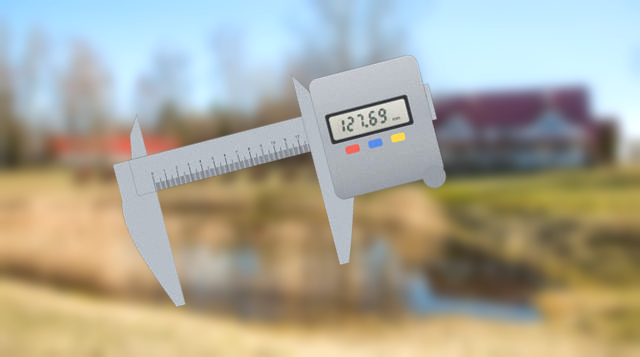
127.69 mm
